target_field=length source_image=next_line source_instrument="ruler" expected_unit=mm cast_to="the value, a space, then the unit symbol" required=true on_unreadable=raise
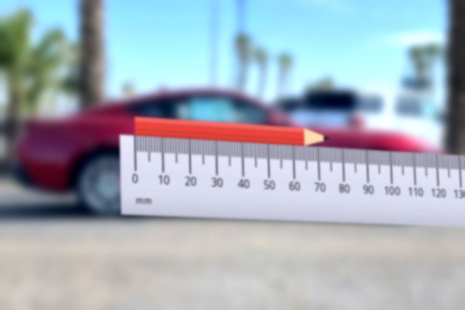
75 mm
